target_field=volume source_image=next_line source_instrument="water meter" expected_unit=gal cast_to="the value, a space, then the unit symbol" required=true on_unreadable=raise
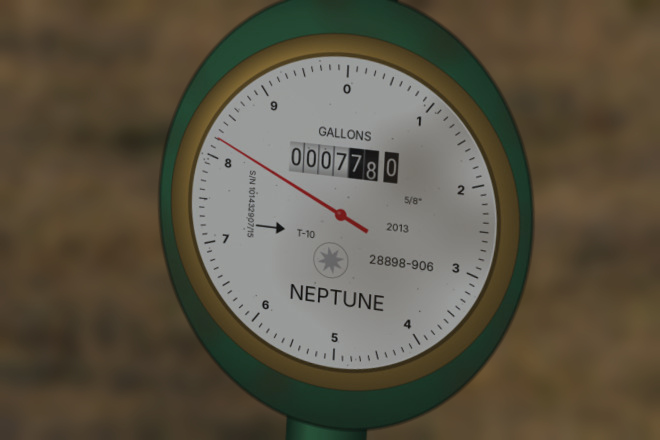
7778.2 gal
